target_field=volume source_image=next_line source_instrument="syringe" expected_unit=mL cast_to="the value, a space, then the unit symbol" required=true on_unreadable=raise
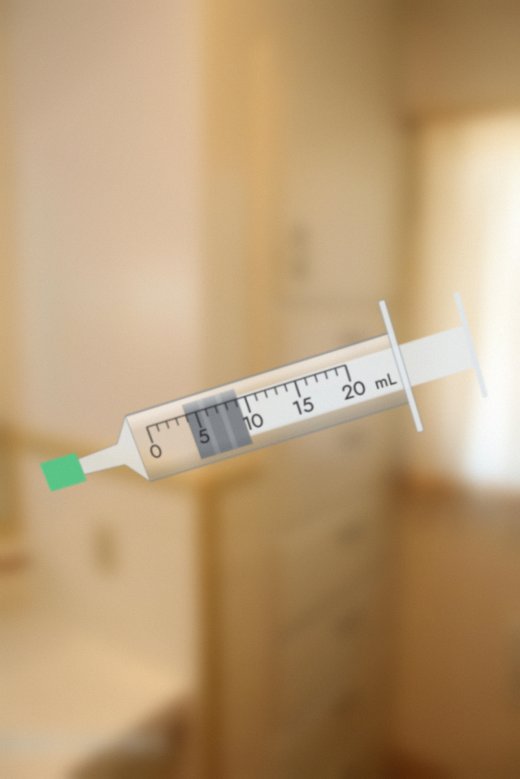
4 mL
